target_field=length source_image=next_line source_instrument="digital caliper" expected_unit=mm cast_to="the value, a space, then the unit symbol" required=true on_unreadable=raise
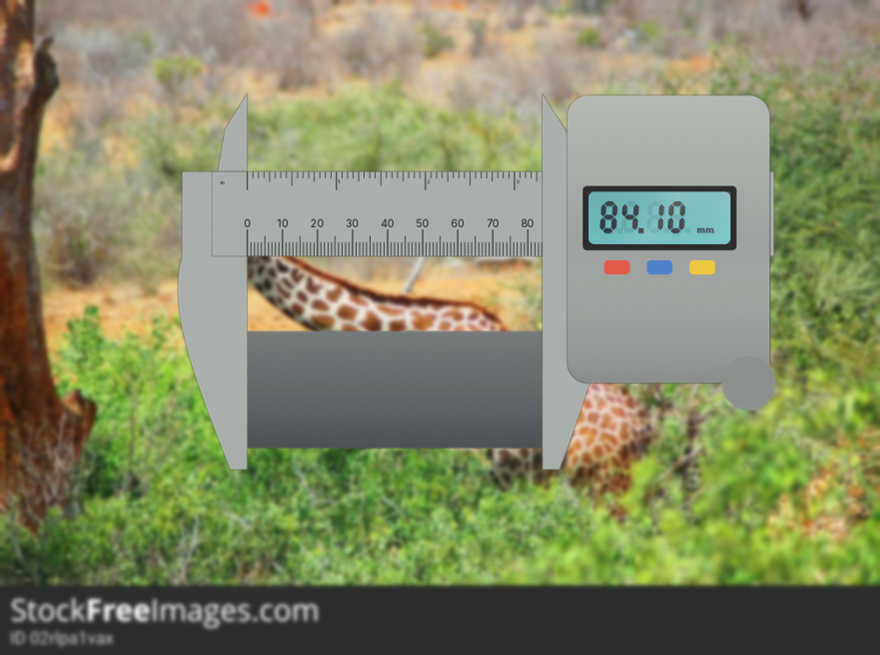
84.10 mm
